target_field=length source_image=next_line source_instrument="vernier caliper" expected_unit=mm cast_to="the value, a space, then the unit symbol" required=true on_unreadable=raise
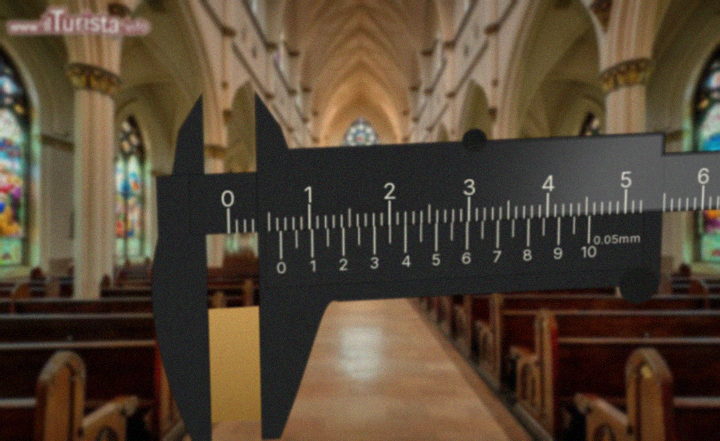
6.4 mm
